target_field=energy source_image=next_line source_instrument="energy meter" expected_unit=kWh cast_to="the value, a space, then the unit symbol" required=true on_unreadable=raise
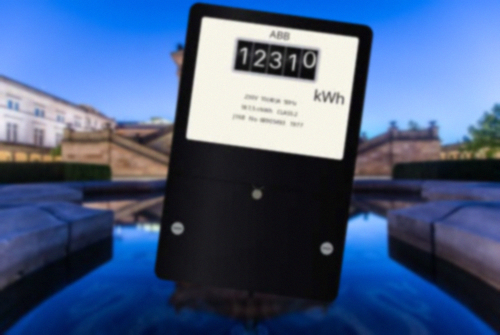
12310 kWh
